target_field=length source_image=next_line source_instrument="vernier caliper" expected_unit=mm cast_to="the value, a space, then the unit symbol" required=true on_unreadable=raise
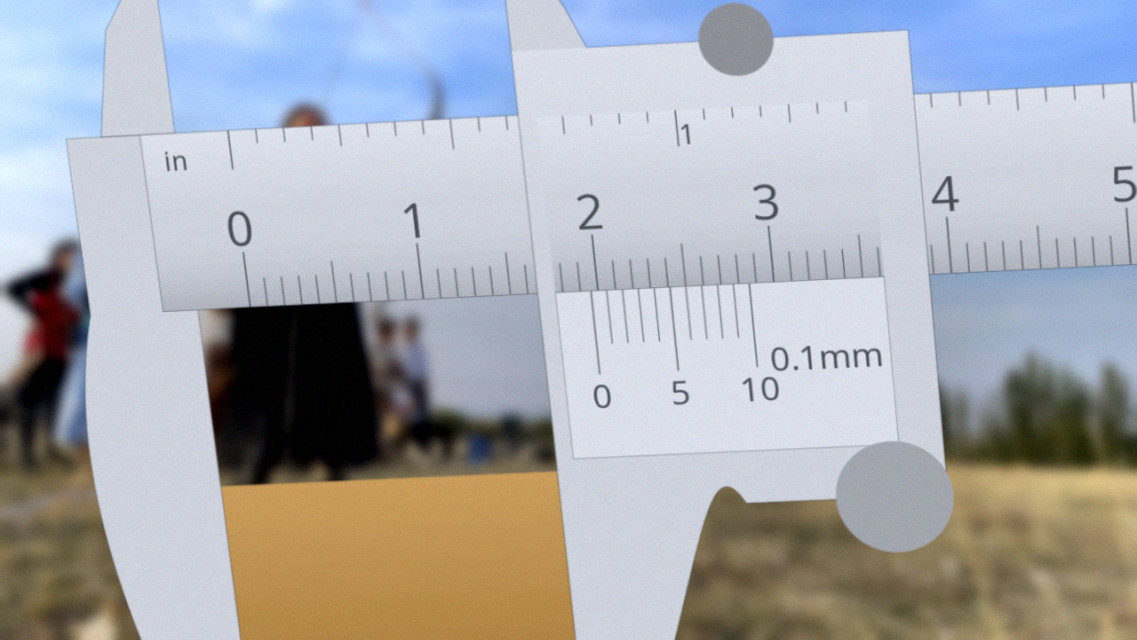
19.6 mm
